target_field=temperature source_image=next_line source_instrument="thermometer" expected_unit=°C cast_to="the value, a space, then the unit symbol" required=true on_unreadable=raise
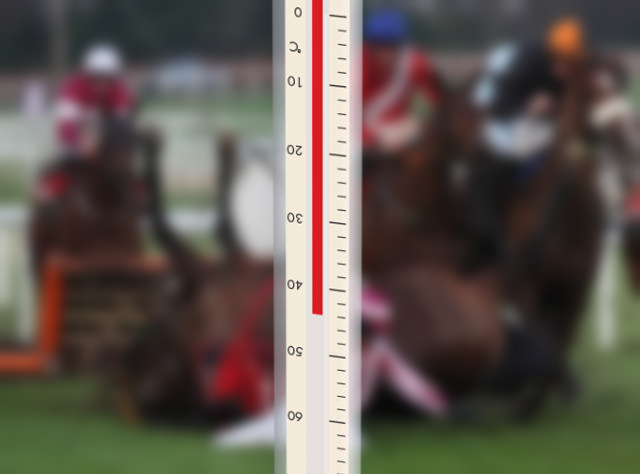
44 °C
